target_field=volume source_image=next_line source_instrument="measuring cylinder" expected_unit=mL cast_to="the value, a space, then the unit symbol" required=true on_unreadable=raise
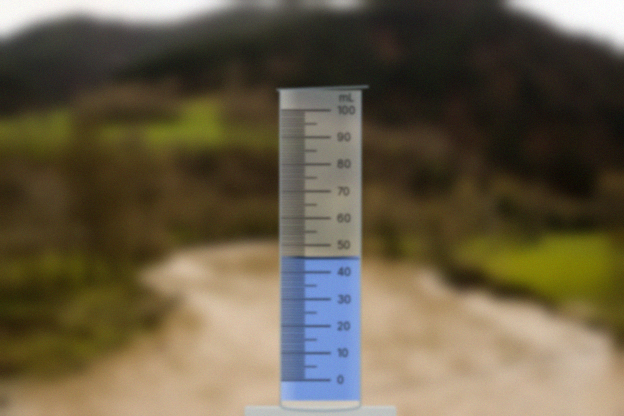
45 mL
